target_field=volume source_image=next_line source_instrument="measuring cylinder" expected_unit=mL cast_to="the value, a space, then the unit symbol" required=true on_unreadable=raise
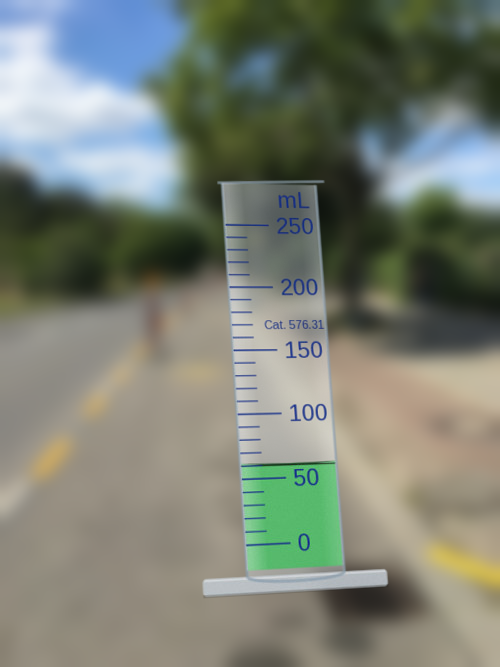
60 mL
